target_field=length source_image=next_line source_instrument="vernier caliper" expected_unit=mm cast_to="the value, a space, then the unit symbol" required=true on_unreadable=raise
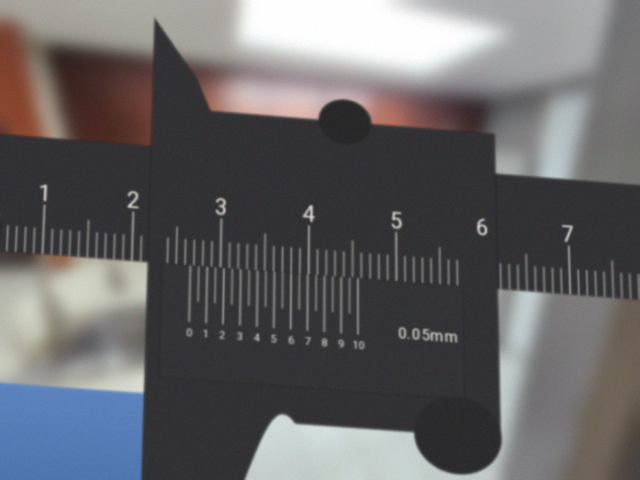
26.6 mm
